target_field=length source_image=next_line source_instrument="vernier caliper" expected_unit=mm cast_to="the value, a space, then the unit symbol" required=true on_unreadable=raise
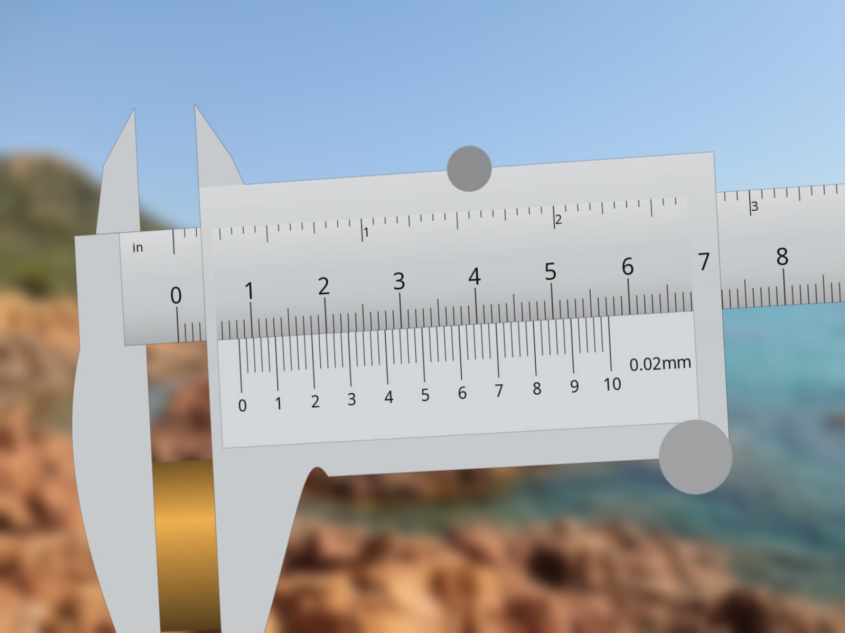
8.2 mm
